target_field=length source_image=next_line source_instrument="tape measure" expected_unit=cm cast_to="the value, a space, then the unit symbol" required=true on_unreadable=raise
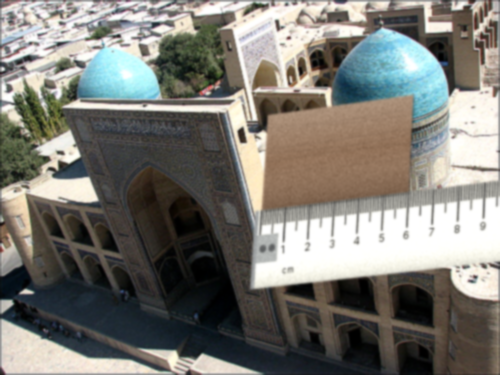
6 cm
